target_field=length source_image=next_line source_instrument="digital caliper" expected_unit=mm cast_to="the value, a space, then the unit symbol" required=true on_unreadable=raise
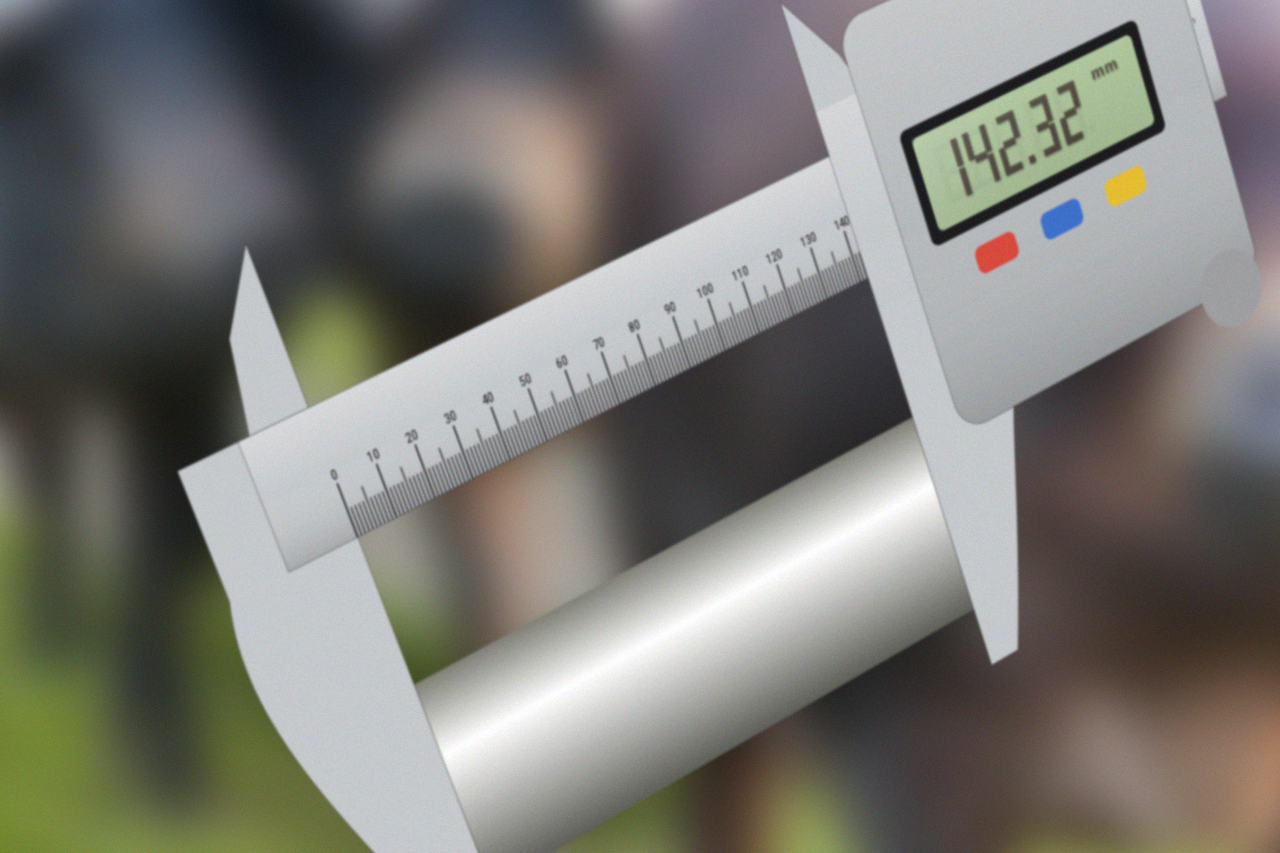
142.32 mm
